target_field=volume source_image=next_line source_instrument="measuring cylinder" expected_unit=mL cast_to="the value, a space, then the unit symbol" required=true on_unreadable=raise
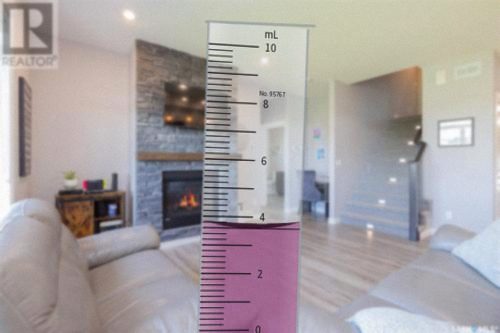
3.6 mL
